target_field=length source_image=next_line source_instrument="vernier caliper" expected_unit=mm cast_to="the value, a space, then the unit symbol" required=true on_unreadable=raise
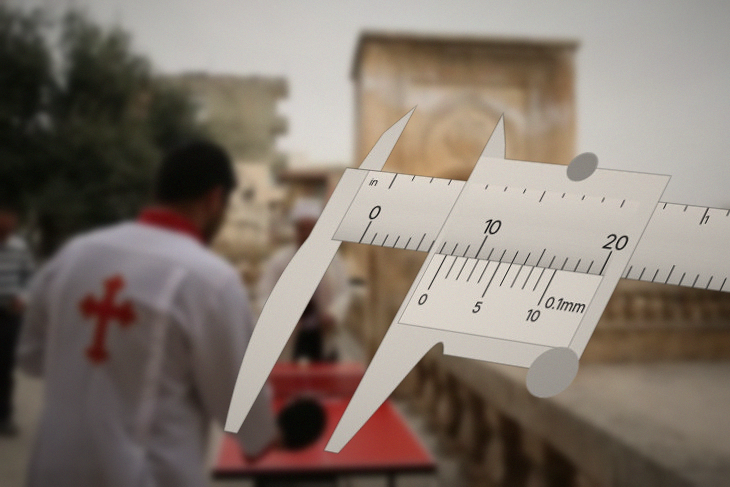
7.6 mm
